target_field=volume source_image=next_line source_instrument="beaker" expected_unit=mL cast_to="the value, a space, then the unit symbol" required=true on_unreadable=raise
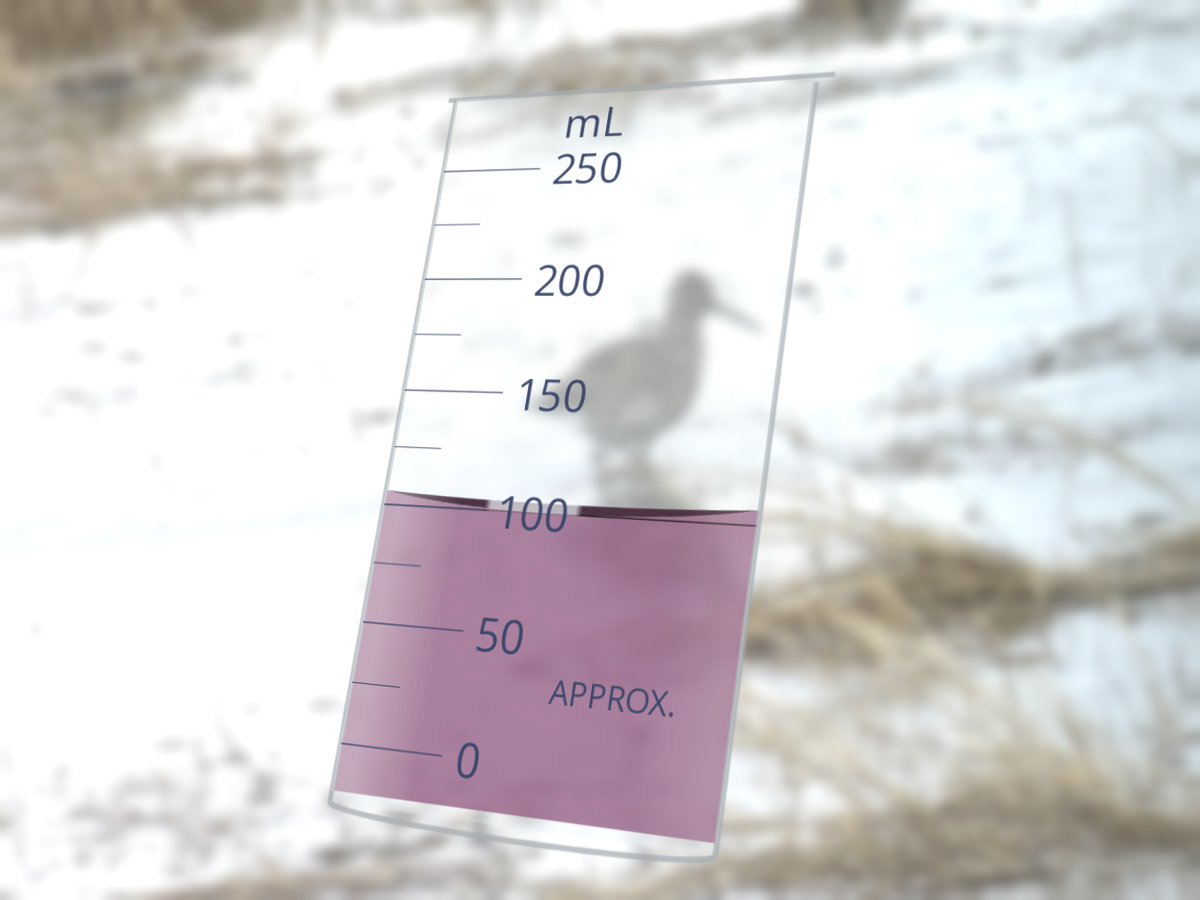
100 mL
